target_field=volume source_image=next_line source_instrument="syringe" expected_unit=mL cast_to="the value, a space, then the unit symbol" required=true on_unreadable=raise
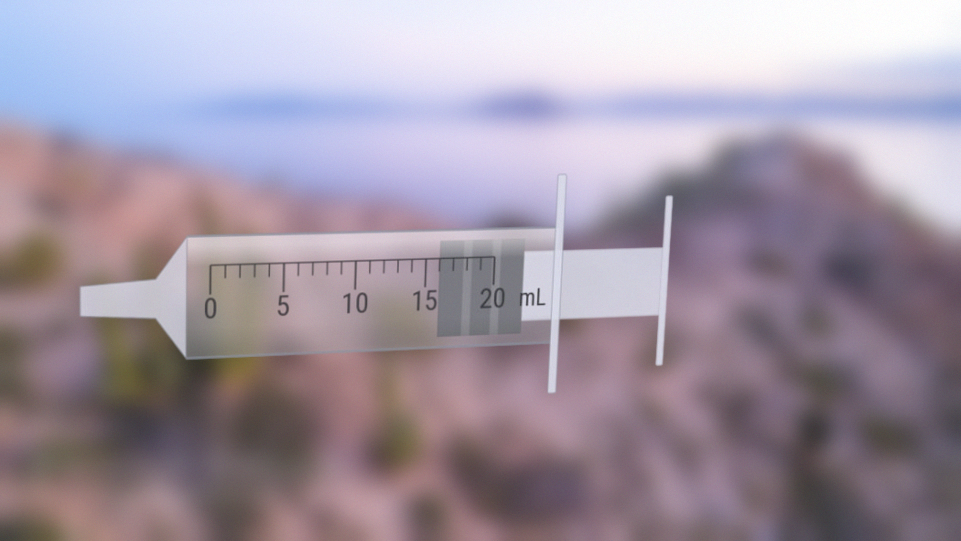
16 mL
